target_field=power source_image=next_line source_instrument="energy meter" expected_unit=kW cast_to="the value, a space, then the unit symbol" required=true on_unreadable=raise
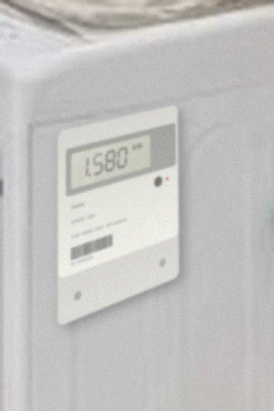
1.580 kW
